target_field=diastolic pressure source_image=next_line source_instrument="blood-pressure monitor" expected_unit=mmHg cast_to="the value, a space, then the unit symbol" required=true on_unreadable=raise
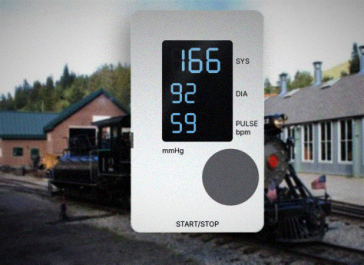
92 mmHg
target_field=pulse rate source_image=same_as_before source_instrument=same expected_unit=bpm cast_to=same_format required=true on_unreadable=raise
59 bpm
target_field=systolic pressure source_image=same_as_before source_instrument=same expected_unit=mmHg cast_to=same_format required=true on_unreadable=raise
166 mmHg
